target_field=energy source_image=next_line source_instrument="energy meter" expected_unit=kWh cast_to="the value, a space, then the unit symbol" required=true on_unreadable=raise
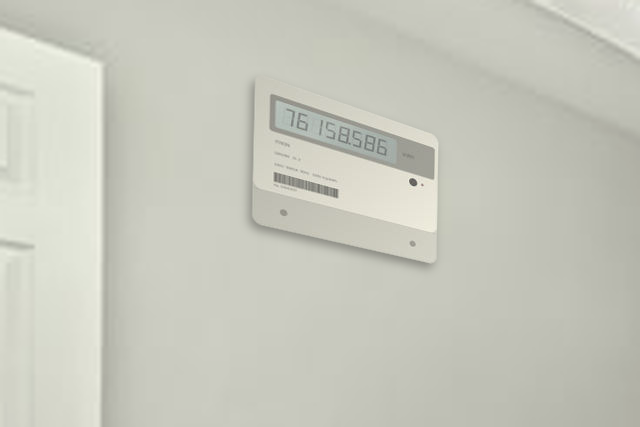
76158.586 kWh
